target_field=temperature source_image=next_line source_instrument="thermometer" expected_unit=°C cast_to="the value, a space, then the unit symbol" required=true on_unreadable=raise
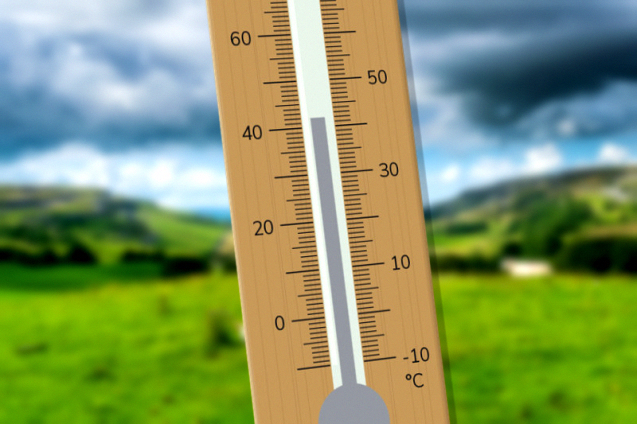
42 °C
